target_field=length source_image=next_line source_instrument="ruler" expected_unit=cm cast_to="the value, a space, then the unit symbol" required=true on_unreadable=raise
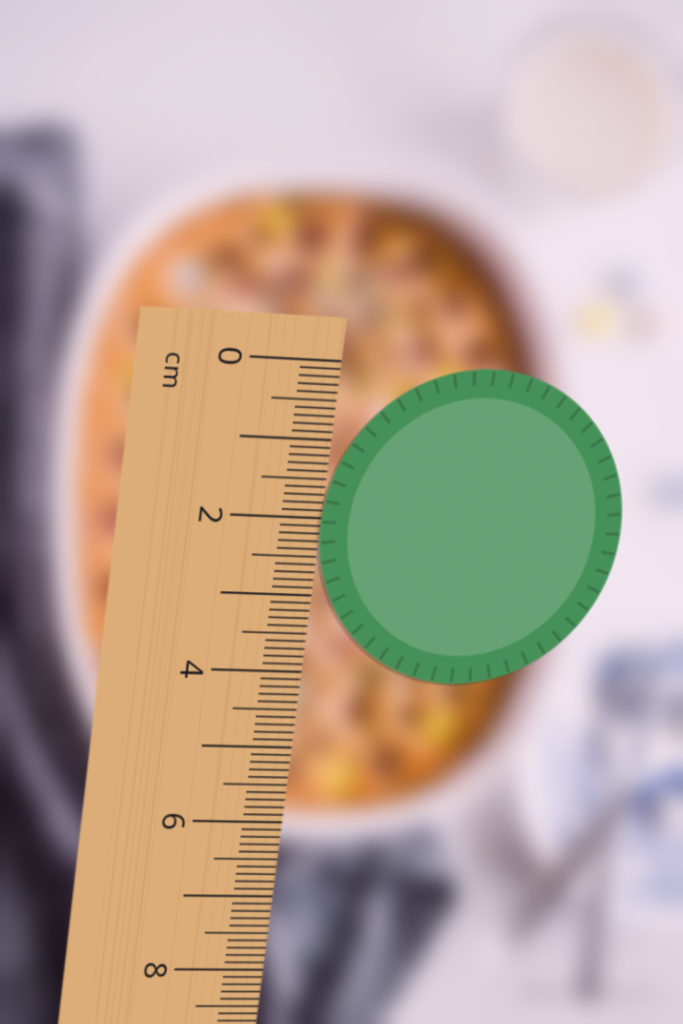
4.1 cm
